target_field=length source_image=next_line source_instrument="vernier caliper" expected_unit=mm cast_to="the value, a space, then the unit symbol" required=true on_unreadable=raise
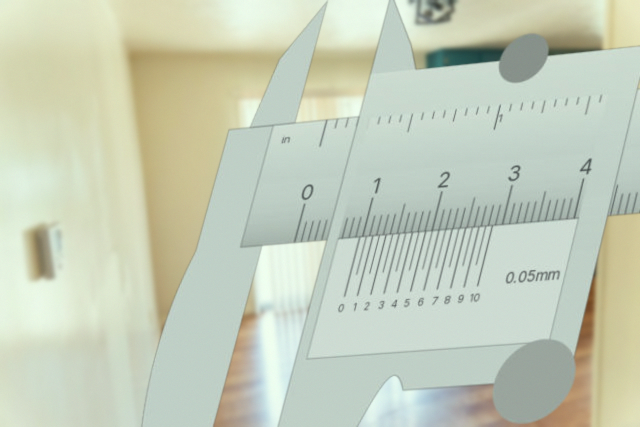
9.6 mm
